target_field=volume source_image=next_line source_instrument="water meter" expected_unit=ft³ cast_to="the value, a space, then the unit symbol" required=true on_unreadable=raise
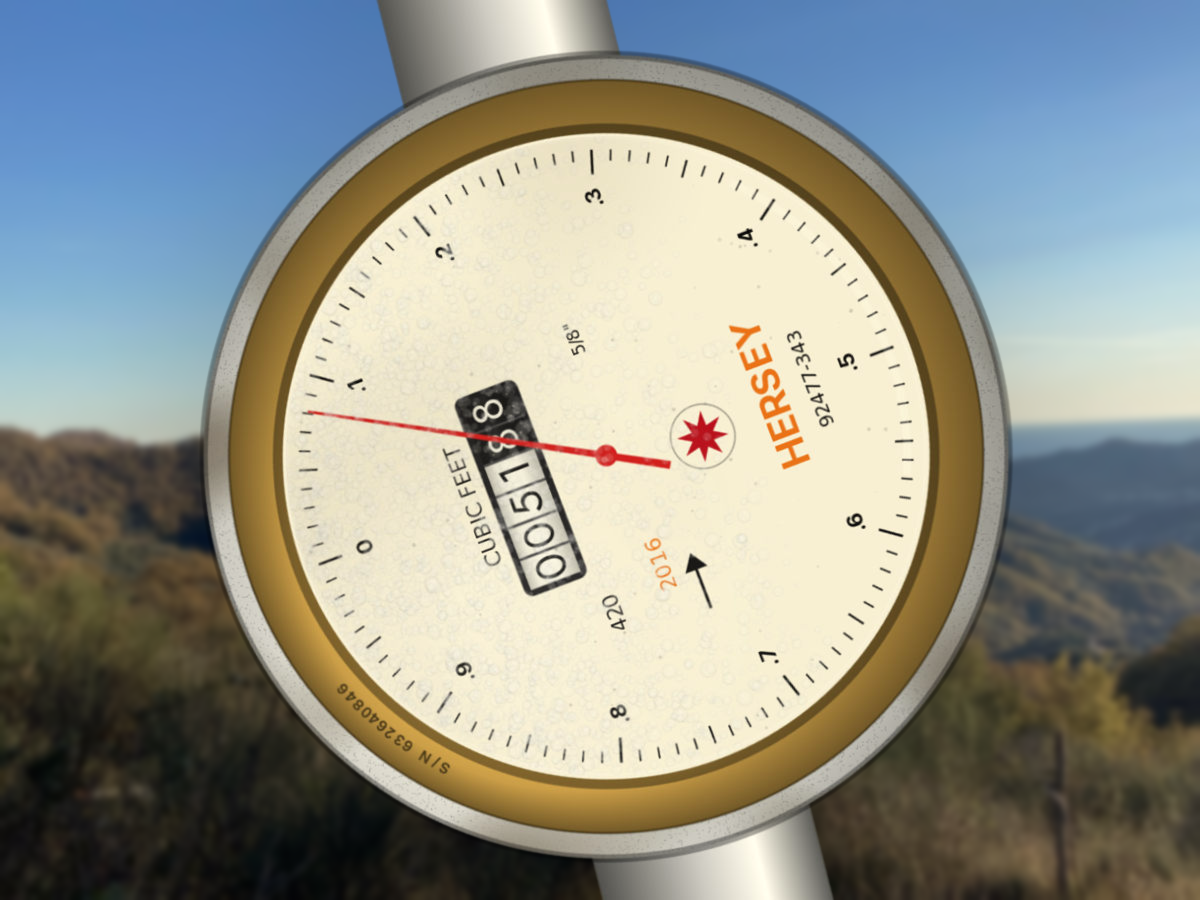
5188.08 ft³
